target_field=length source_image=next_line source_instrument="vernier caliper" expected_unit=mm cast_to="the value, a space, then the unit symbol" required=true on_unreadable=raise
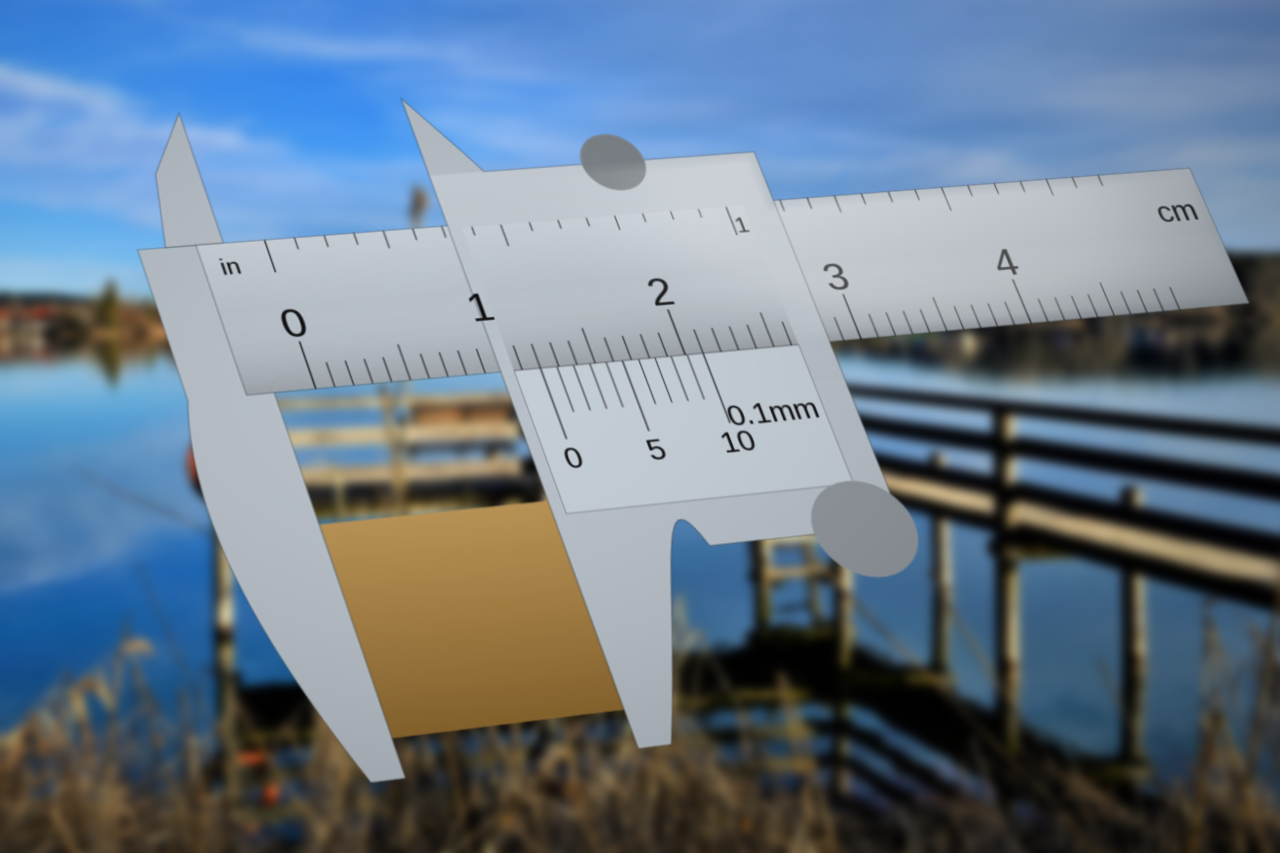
12.0 mm
